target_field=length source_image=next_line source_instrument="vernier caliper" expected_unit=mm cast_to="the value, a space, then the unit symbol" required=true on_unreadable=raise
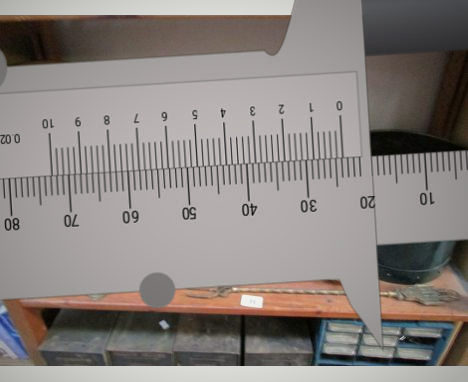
23.8 mm
